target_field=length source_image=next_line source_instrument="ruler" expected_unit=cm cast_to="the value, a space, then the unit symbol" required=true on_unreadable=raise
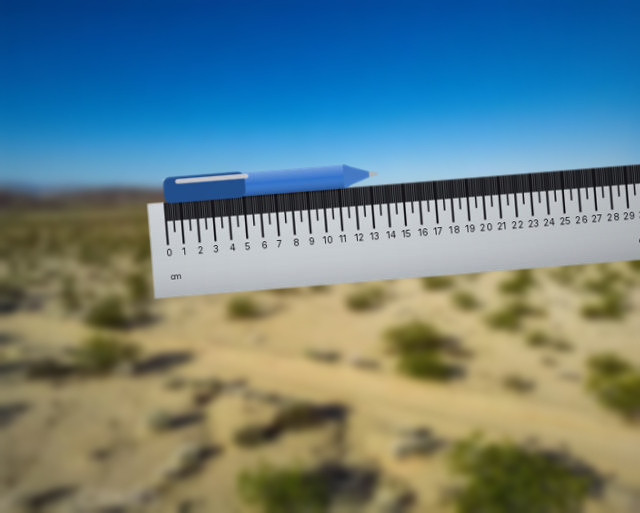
13.5 cm
